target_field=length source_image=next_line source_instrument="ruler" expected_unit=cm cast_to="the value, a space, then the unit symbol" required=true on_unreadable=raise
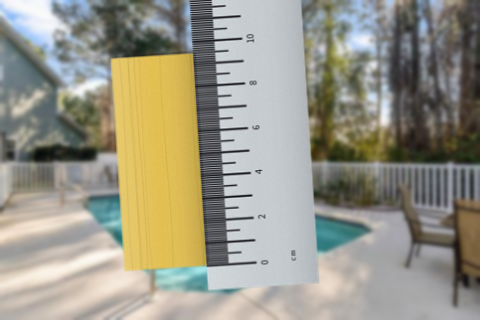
9.5 cm
